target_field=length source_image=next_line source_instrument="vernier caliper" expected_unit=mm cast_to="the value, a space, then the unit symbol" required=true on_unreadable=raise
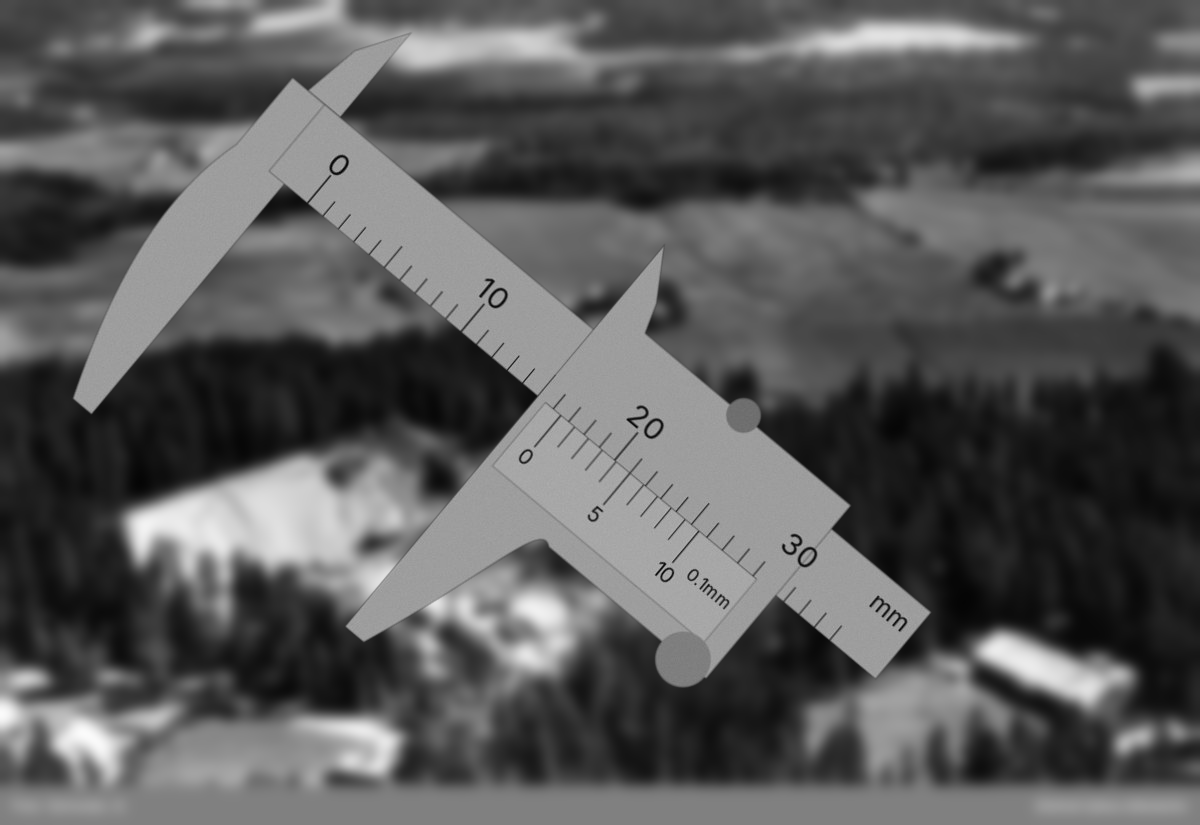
16.5 mm
